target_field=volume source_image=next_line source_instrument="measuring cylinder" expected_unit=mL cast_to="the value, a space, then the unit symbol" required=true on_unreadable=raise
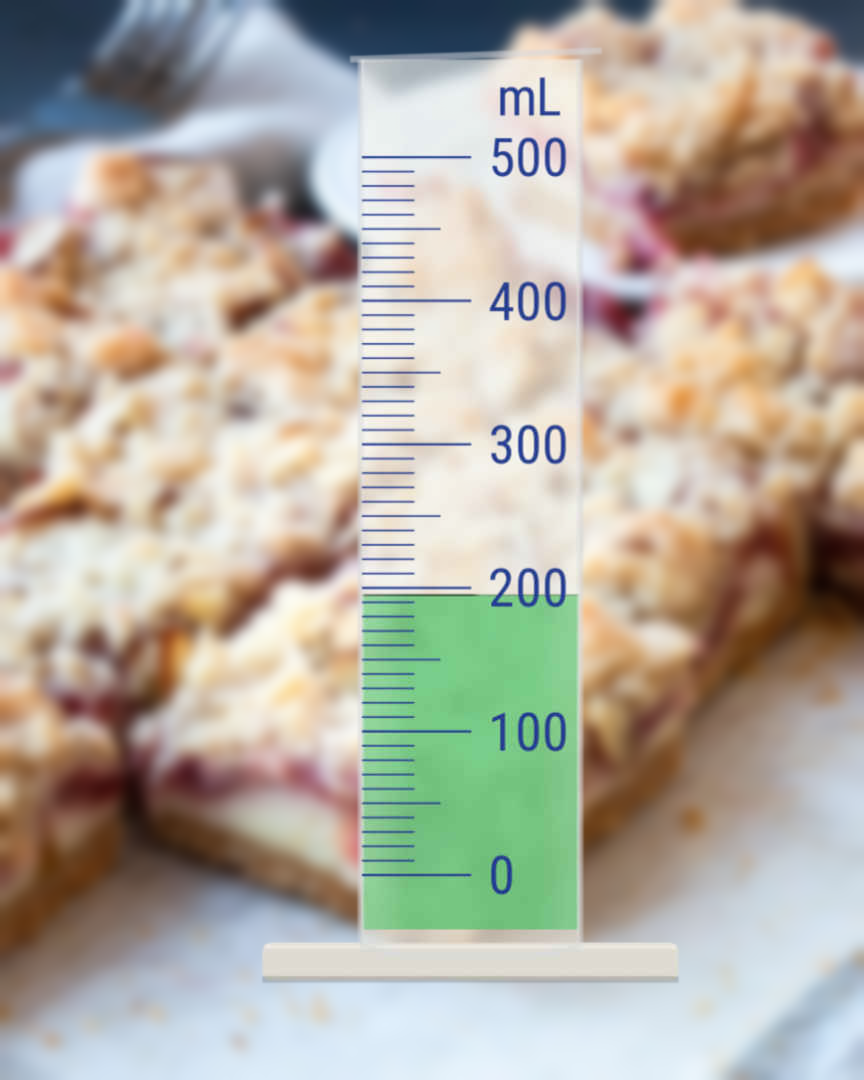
195 mL
